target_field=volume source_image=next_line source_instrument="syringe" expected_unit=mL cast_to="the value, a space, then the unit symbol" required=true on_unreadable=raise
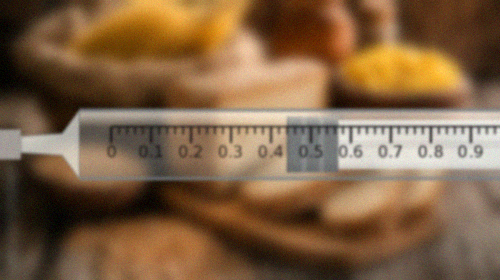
0.44 mL
